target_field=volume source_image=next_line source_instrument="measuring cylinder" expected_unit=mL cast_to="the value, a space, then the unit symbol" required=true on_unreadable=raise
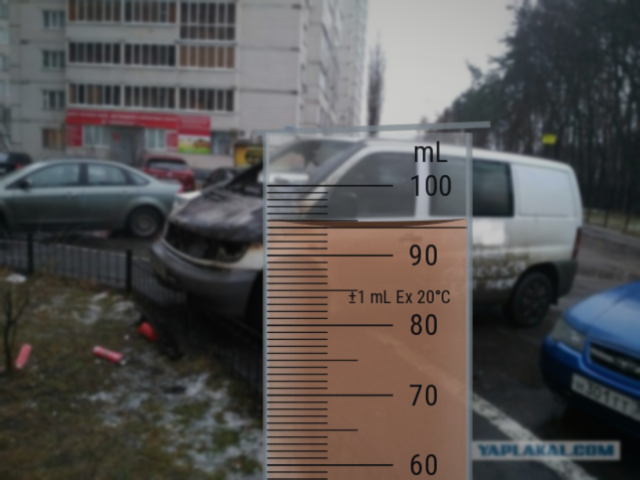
94 mL
